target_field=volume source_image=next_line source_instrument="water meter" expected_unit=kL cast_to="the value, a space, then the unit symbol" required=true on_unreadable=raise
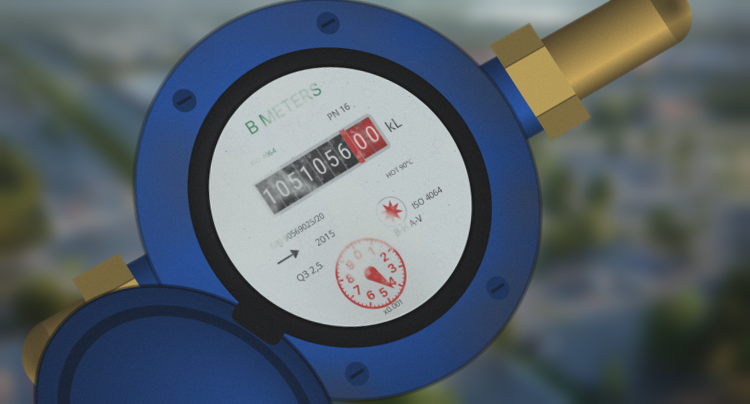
1051056.004 kL
